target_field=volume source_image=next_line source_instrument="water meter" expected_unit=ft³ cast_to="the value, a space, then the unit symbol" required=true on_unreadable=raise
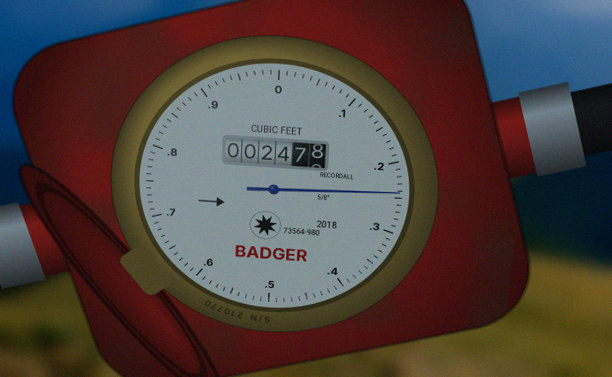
2478.24 ft³
